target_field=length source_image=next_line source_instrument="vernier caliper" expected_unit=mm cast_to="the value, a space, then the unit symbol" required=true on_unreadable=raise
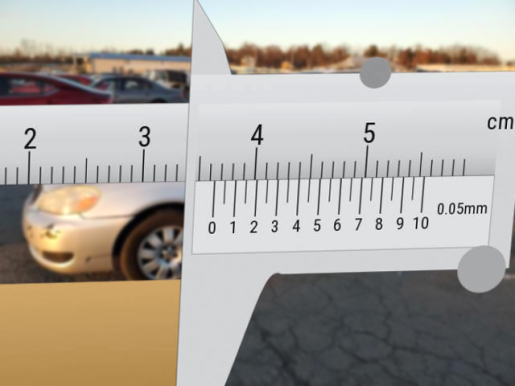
36.4 mm
